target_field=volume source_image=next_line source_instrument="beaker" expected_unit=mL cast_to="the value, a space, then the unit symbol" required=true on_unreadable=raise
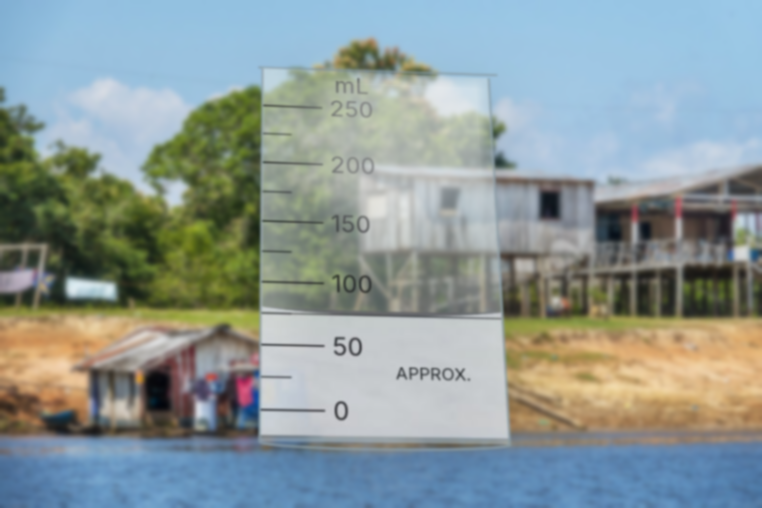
75 mL
